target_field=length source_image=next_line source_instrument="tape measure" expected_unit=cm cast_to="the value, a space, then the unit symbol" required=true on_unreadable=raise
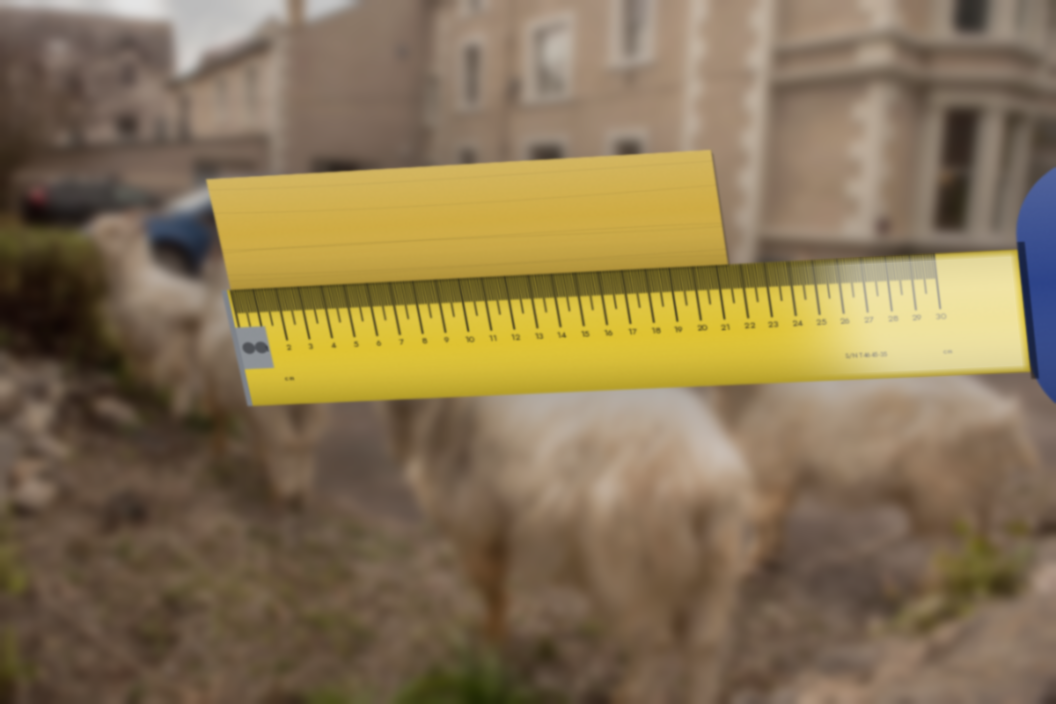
21.5 cm
